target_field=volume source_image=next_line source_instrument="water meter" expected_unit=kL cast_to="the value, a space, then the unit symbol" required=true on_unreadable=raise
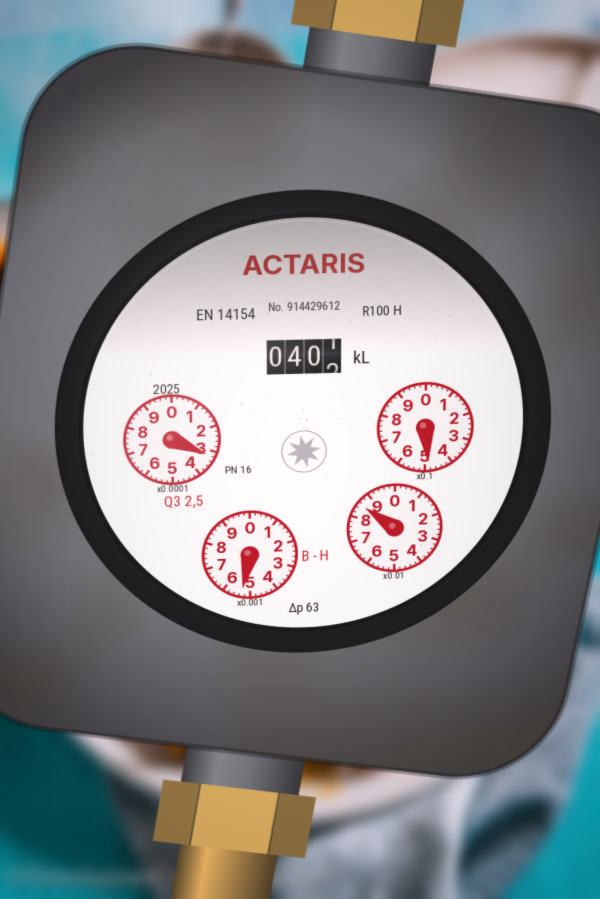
401.4853 kL
